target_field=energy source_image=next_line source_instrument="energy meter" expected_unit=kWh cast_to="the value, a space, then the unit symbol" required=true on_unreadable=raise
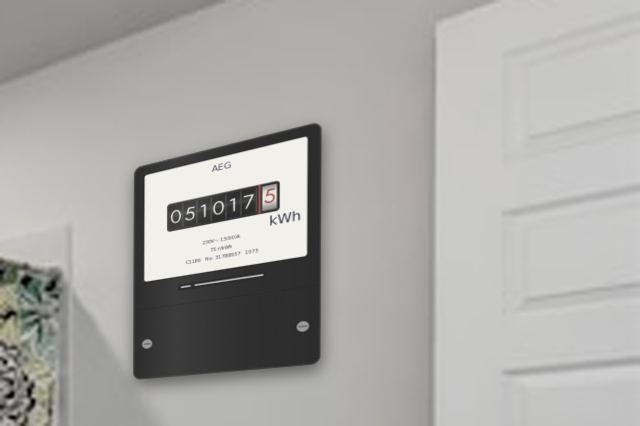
51017.5 kWh
